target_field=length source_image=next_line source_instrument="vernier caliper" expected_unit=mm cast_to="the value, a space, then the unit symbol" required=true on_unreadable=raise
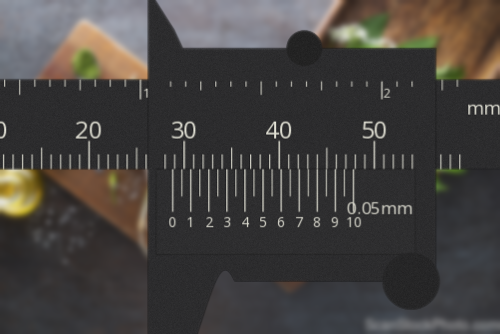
28.8 mm
